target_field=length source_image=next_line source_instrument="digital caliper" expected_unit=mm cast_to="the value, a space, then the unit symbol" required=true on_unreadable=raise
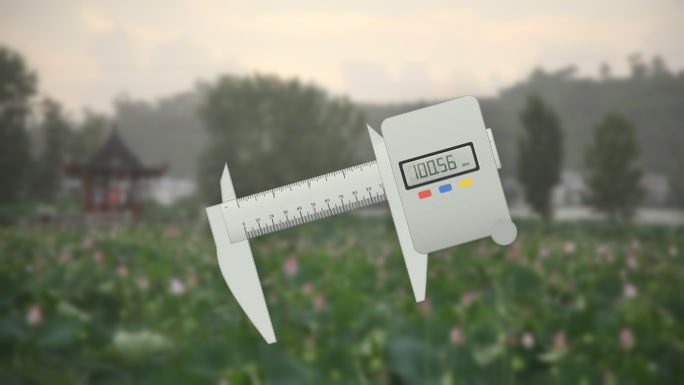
100.56 mm
